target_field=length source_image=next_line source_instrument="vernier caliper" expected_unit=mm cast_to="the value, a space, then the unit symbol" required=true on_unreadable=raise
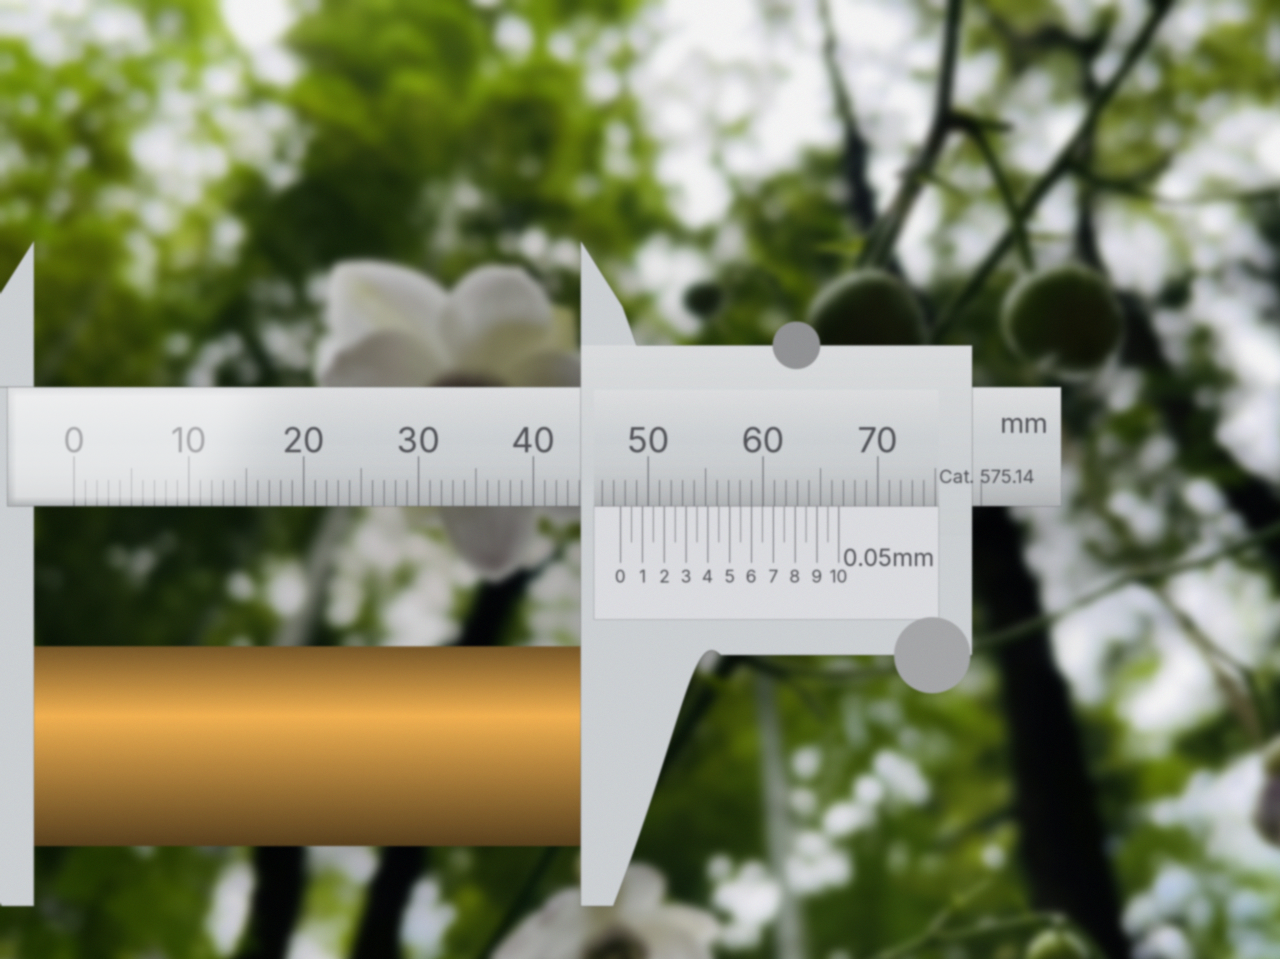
47.6 mm
